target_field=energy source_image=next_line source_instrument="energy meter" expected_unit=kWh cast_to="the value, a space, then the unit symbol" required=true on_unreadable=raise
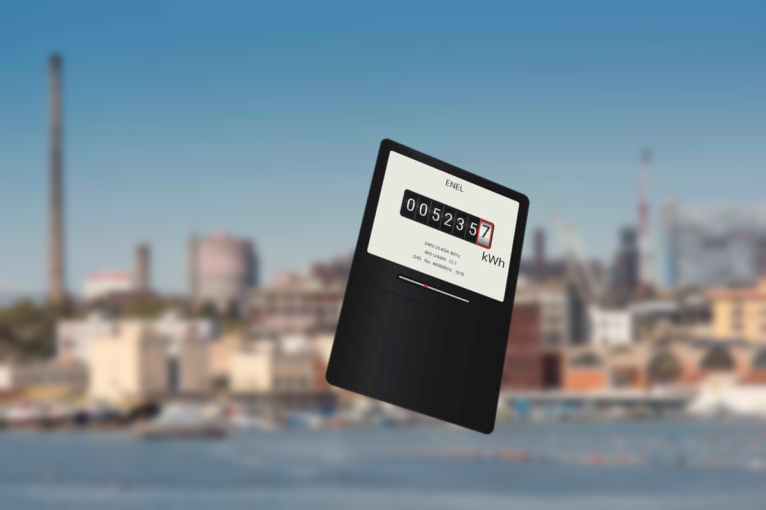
5235.7 kWh
